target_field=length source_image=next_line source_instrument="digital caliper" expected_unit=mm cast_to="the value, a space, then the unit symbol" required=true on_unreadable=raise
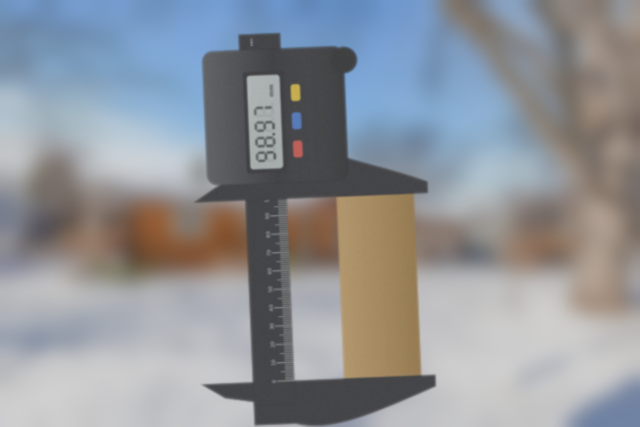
98.97 mm
